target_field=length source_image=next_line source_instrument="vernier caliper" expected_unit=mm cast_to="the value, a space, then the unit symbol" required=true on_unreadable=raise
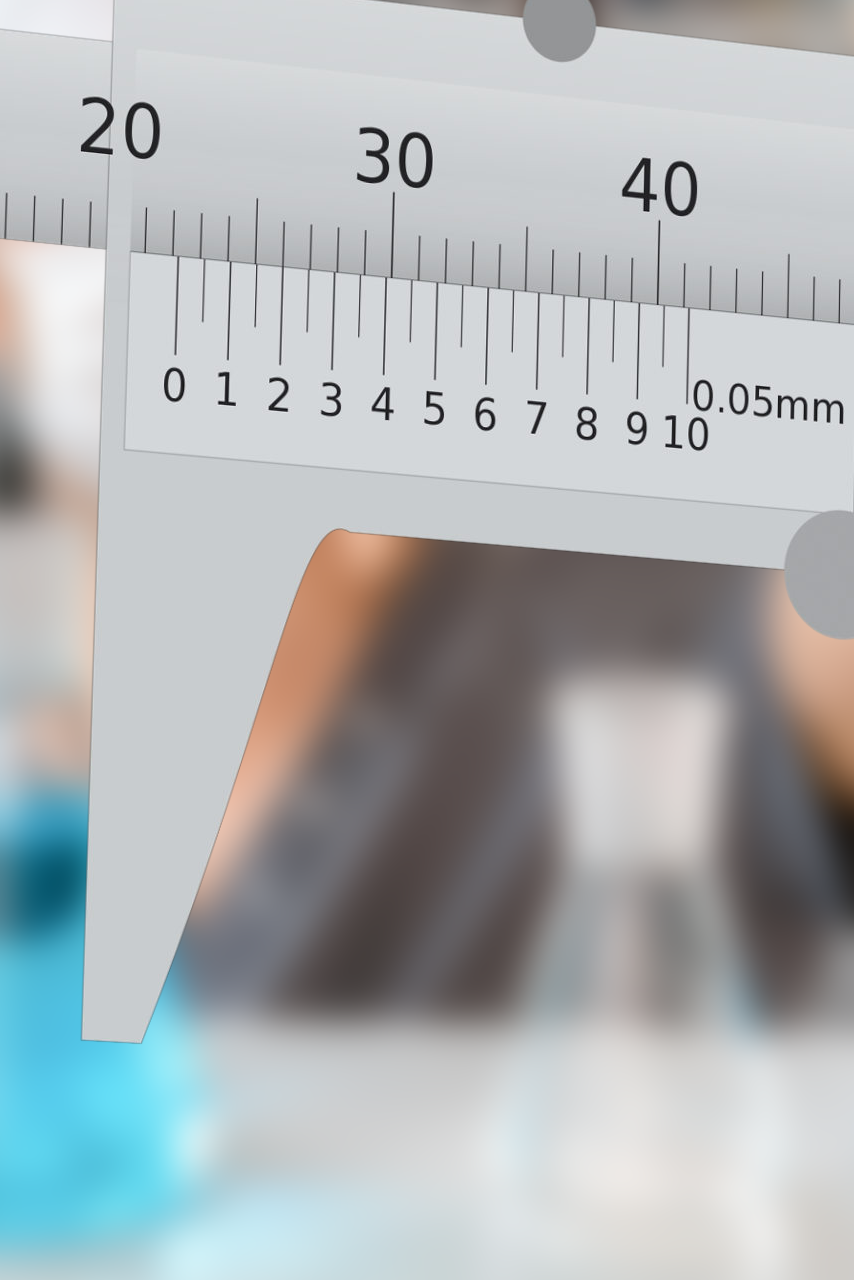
22.20 mm
